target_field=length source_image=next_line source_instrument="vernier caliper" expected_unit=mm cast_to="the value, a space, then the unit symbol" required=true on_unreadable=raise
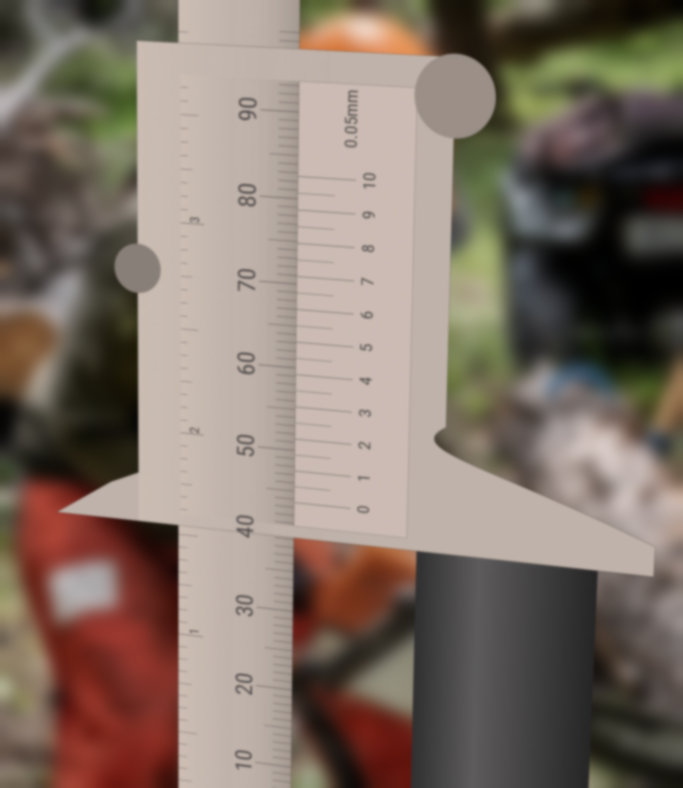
43.6 mm
